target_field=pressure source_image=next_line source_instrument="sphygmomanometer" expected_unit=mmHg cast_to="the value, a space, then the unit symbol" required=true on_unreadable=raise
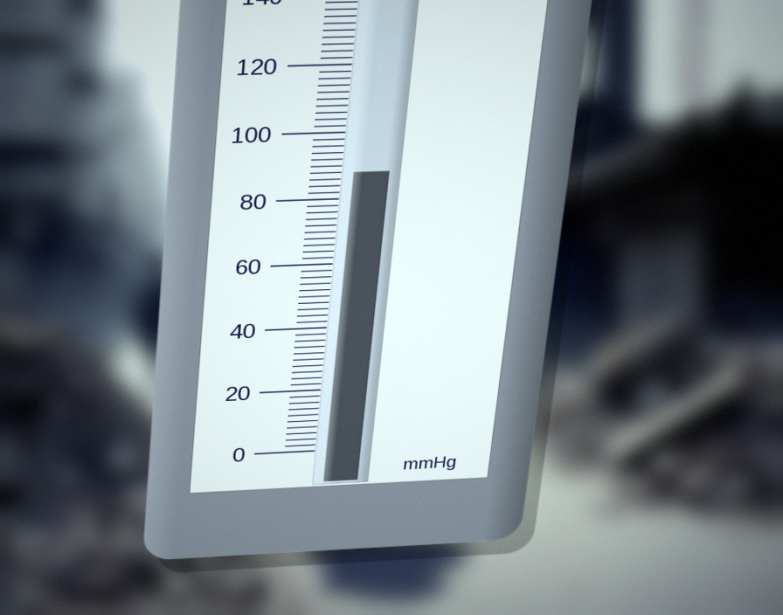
88 mmHg
